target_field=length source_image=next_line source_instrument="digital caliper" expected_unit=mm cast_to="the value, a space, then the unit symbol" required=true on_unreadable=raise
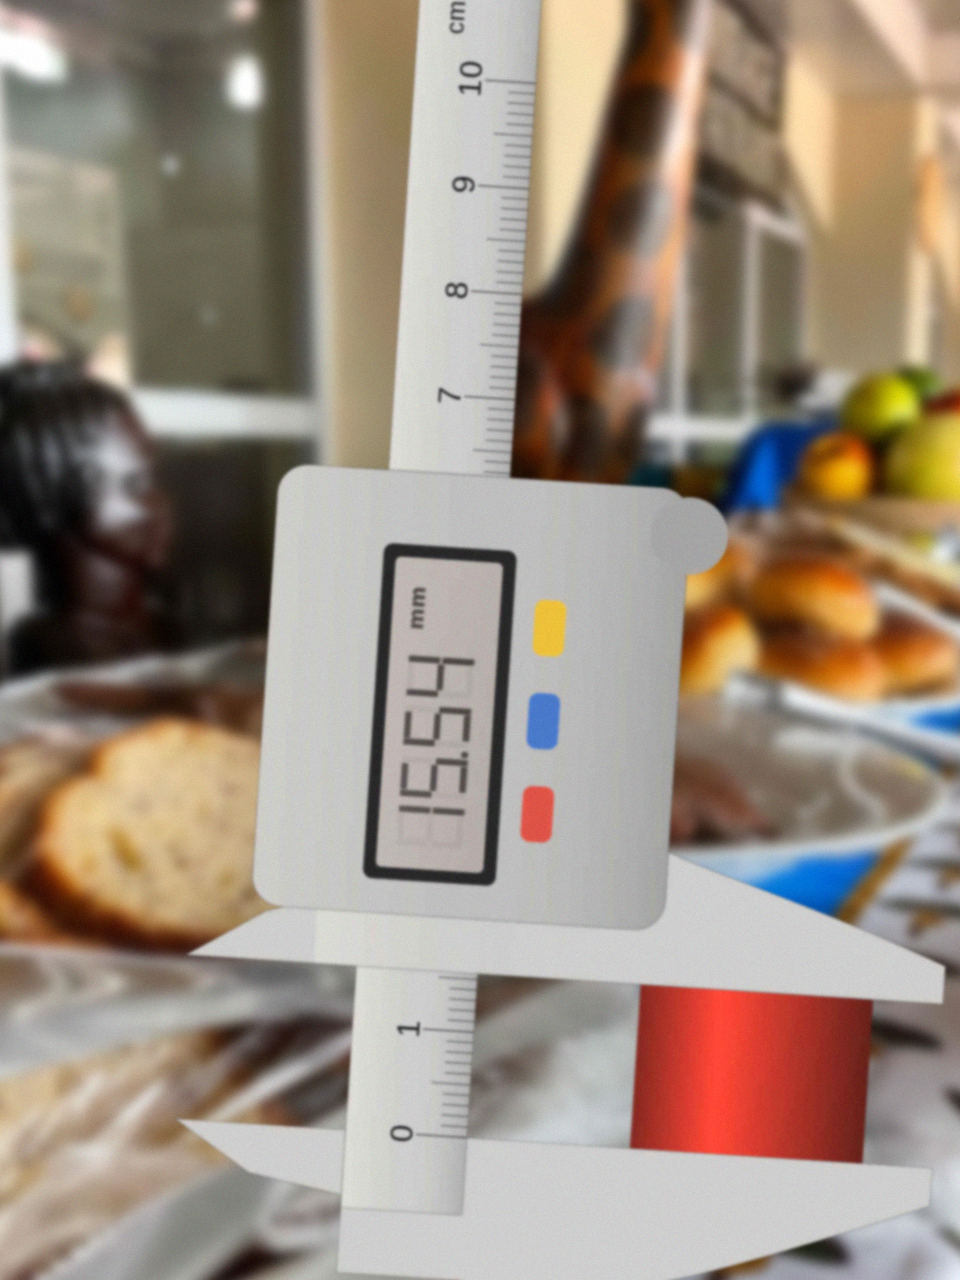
15.54 mm
